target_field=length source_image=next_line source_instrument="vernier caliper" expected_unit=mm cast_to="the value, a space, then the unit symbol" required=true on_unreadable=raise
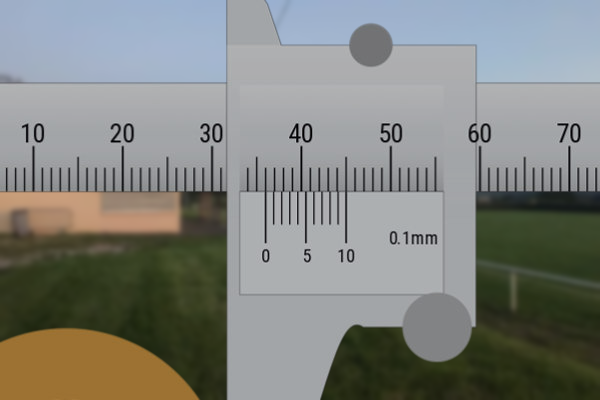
36.0 mm
